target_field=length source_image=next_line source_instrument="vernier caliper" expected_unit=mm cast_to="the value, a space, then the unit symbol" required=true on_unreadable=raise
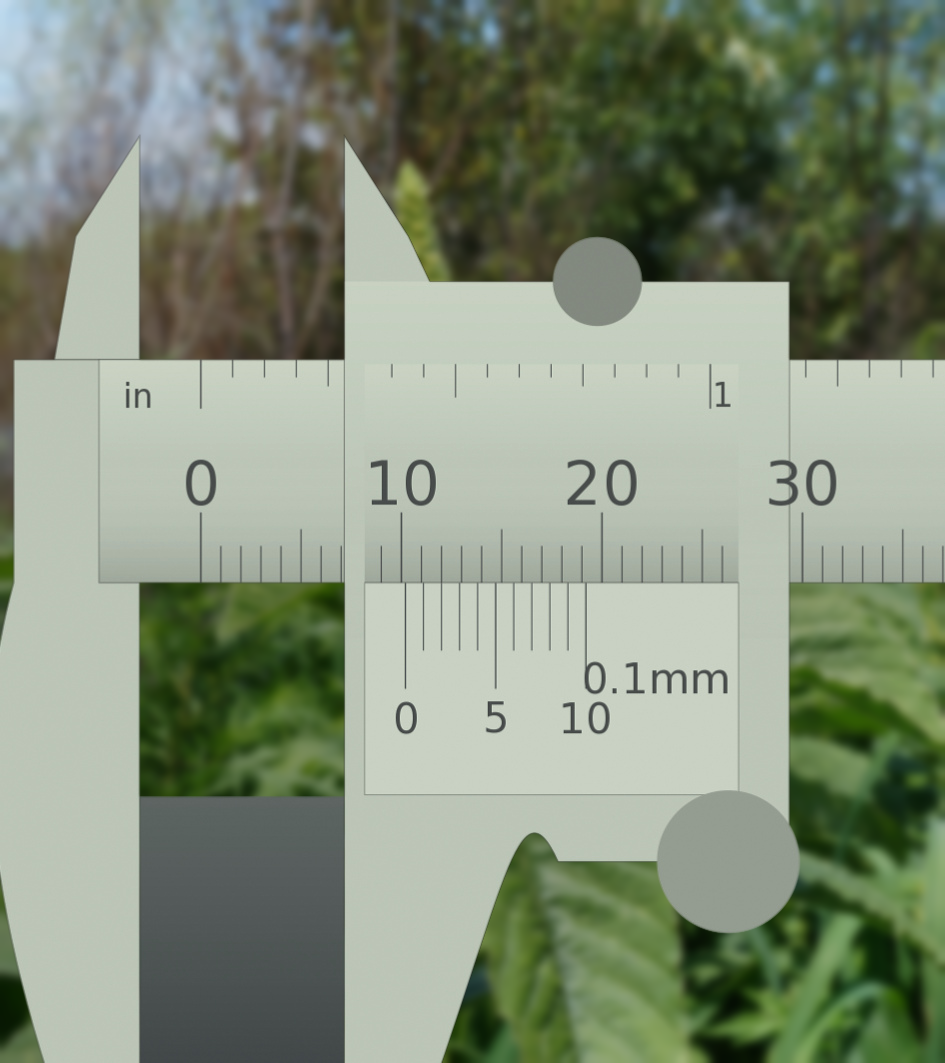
10.2 mm
